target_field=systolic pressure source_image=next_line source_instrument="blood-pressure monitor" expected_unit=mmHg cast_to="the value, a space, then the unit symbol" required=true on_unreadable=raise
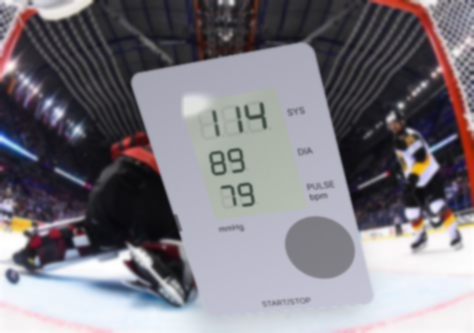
114 mmHg
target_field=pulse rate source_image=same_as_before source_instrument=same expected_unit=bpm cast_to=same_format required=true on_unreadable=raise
79 bpm
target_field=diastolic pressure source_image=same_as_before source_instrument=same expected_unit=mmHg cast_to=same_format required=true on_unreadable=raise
89 mmHg
